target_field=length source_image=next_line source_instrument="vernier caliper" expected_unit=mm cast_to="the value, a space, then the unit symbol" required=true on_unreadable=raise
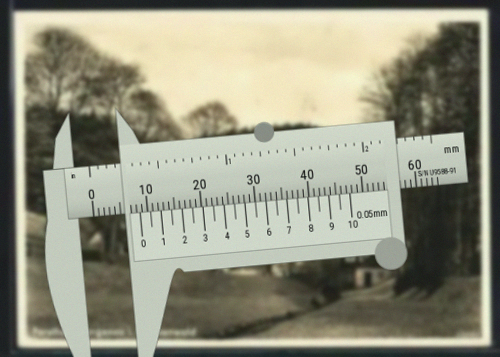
8.6 mm
